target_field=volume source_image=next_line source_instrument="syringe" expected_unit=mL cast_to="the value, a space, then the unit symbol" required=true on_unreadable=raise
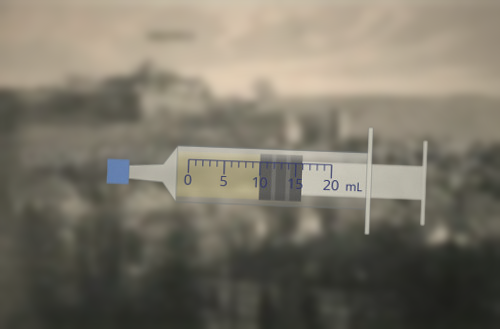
10 mL
